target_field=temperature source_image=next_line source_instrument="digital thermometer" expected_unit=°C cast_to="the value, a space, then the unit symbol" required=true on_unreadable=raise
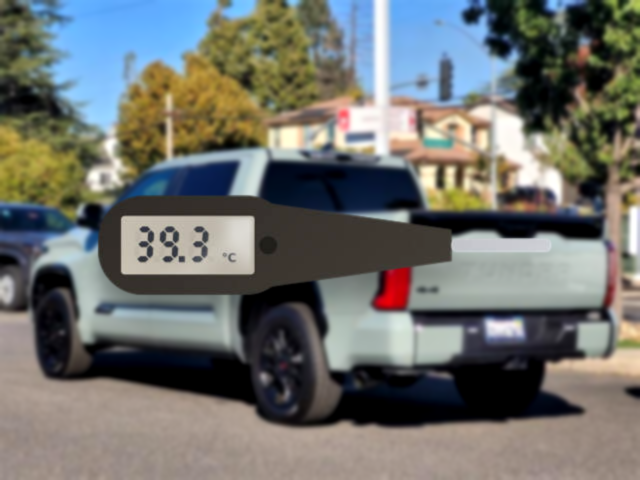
39.3 °C
